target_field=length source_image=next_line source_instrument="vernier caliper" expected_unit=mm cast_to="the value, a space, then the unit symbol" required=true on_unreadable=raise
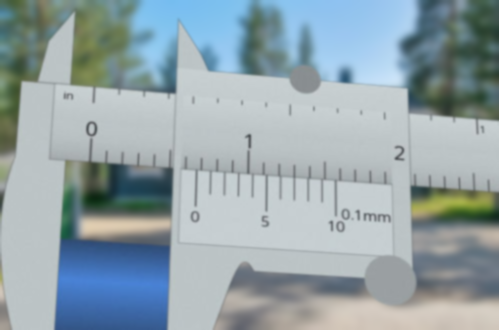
6.7 mm
